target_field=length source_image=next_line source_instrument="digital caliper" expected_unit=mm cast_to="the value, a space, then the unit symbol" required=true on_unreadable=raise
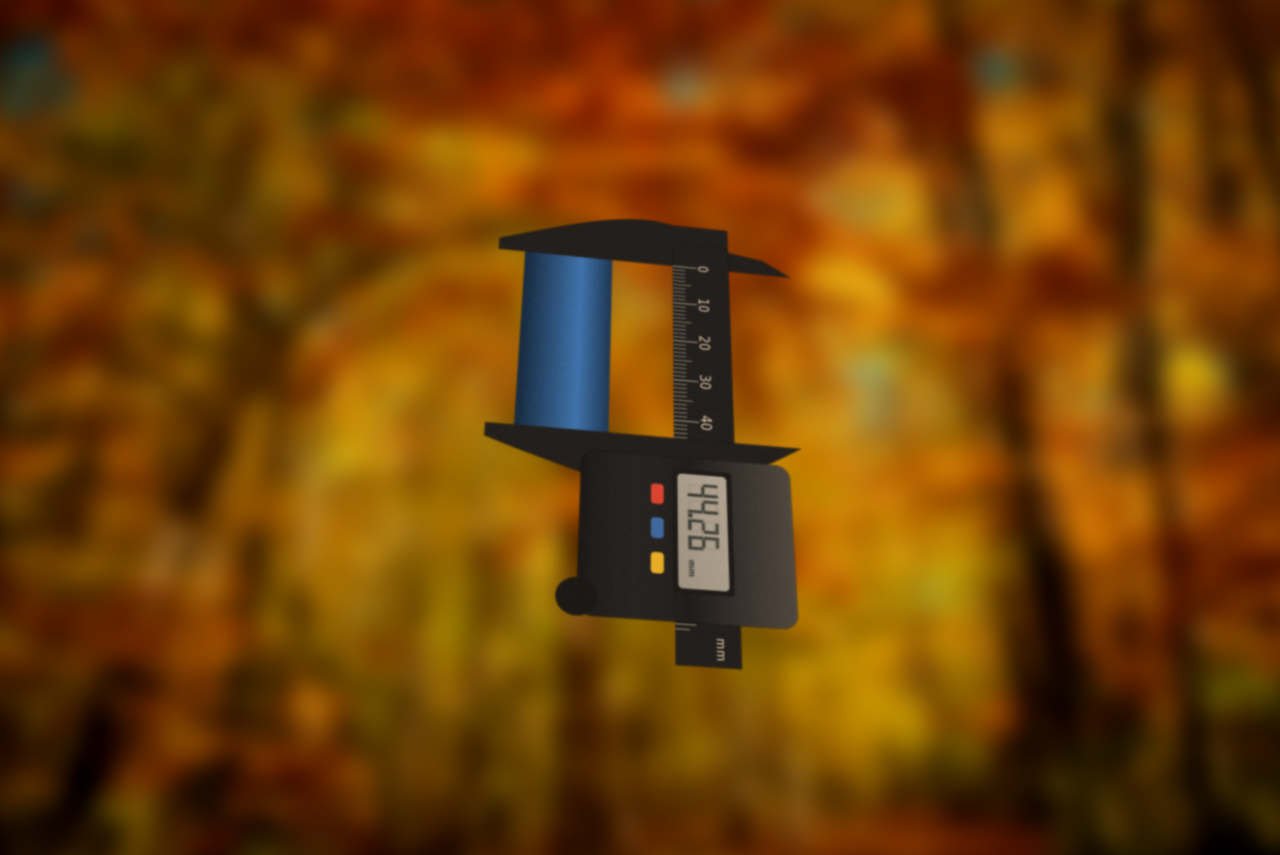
44.26 mm
